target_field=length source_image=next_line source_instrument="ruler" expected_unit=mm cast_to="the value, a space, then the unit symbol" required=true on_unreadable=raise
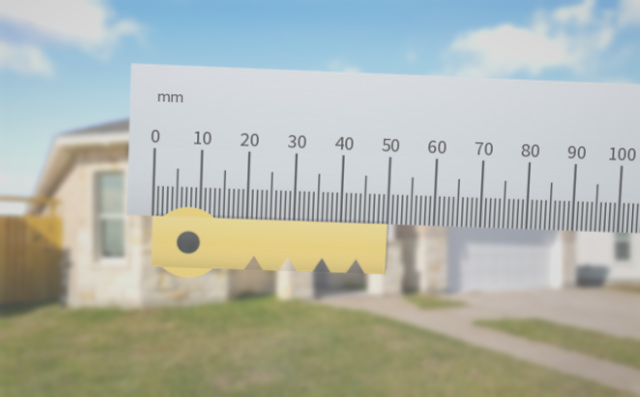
50 mm
